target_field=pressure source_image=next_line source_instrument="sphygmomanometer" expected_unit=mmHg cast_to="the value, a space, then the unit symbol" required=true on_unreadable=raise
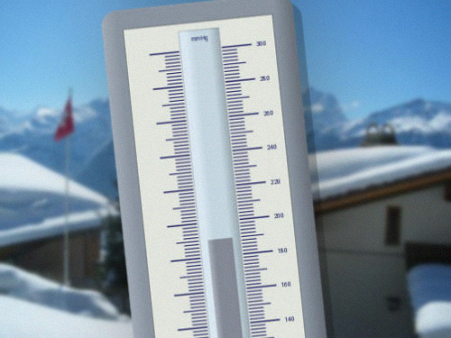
190 mmHg
